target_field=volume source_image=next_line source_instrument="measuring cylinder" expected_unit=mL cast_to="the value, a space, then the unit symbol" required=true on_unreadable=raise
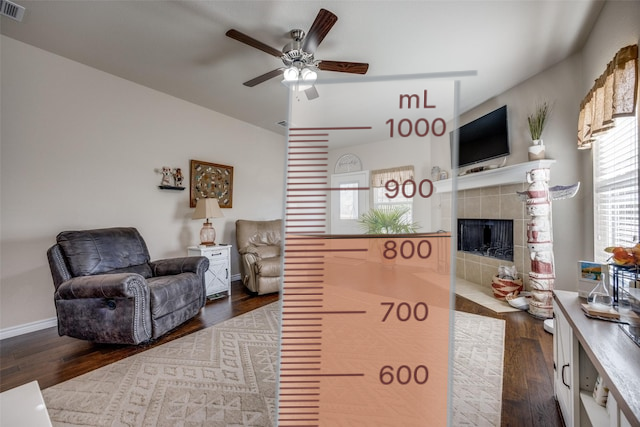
820 mL
